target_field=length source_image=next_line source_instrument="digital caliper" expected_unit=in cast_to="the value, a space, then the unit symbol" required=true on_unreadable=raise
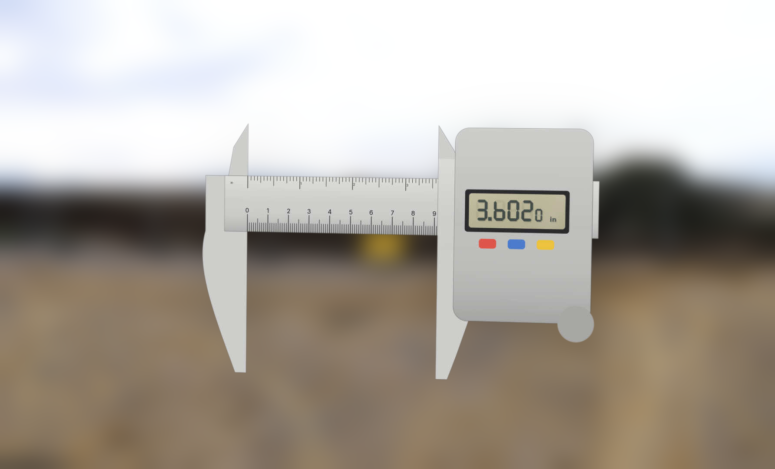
3.6020 in
